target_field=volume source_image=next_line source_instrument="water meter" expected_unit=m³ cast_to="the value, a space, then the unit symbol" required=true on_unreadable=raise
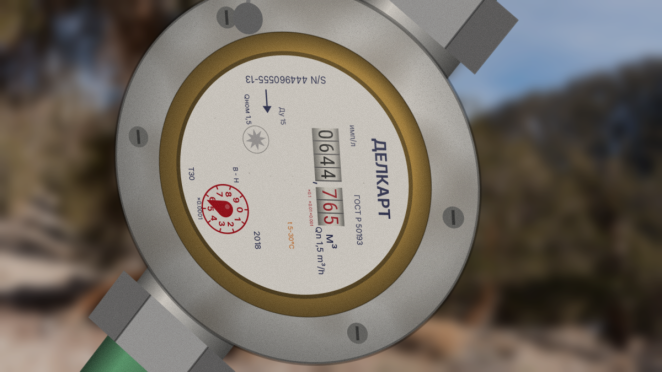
644.7655 m³
